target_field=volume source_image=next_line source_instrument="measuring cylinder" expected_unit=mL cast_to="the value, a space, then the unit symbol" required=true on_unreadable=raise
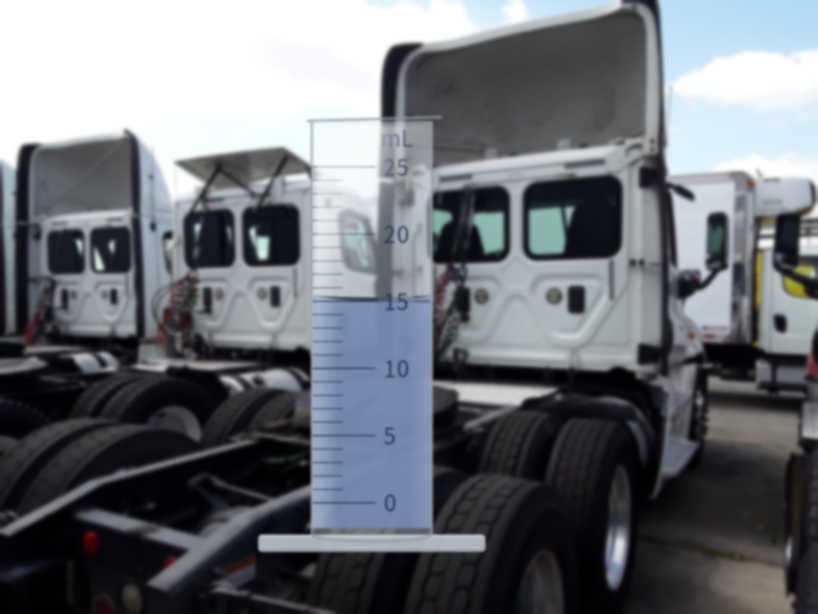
15 mL
